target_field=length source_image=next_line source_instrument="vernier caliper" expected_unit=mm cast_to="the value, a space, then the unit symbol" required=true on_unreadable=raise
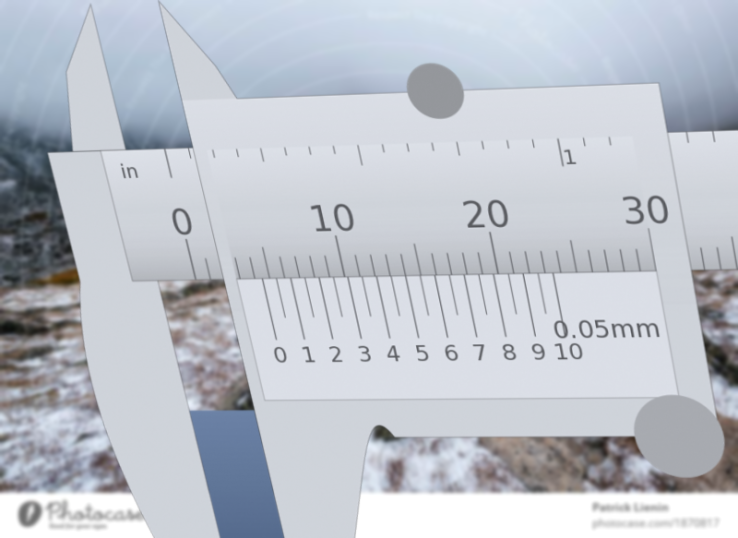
4.5 mm
